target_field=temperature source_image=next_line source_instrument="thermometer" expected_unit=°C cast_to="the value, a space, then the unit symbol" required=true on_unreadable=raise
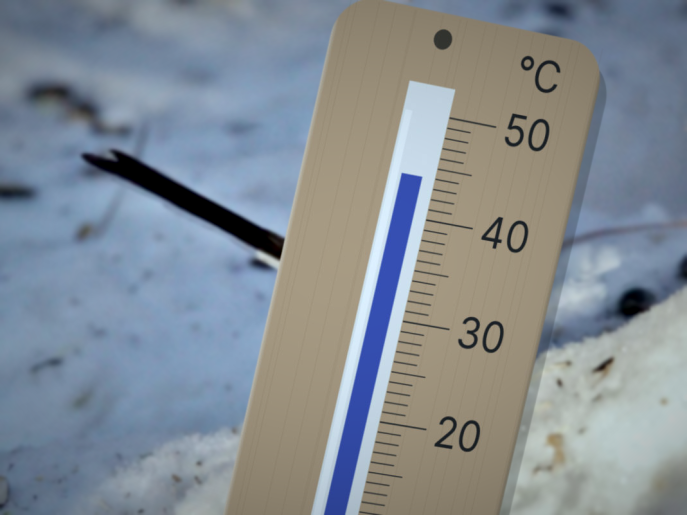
44 °C
